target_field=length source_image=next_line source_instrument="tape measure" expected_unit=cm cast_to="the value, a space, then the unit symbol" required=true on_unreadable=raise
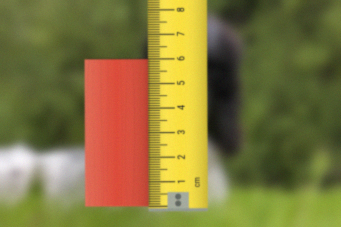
6 cm
